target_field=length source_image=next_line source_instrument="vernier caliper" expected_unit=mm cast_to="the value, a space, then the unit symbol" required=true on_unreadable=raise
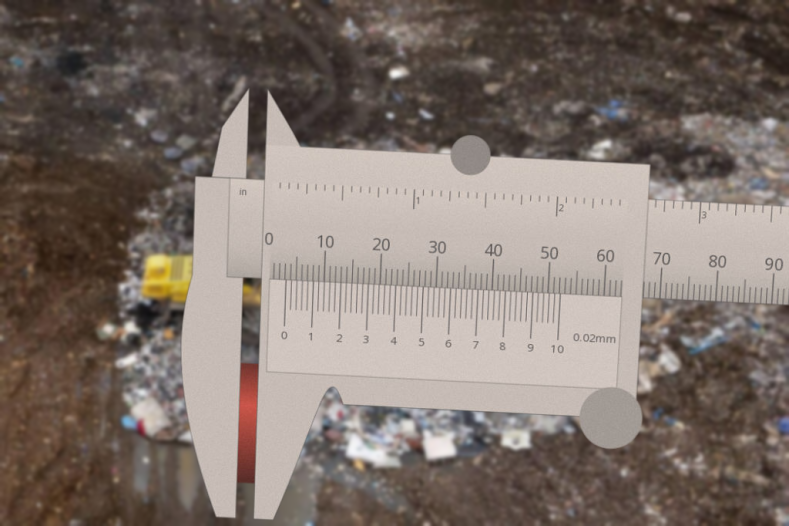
3.2 mm
